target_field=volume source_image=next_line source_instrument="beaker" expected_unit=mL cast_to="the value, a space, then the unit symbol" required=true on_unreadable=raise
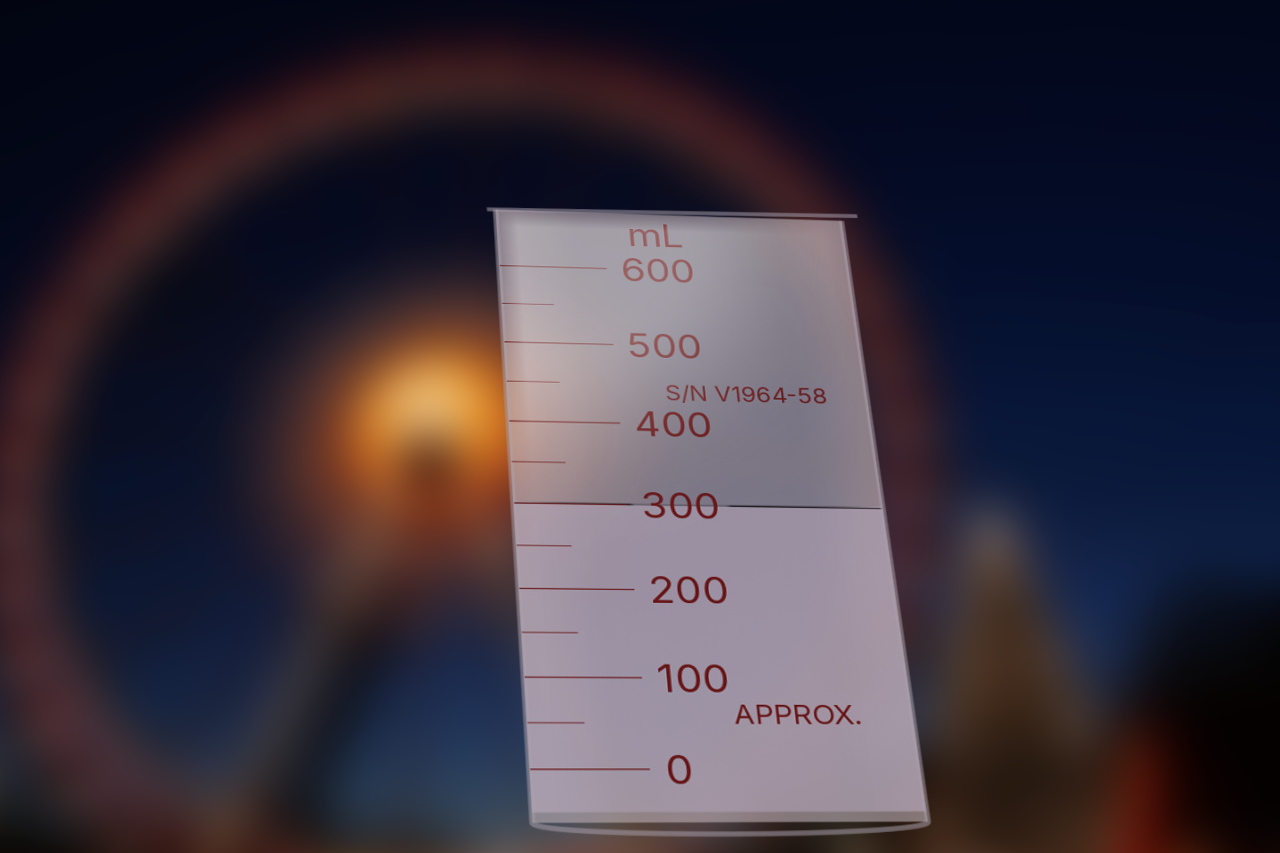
300 mL
